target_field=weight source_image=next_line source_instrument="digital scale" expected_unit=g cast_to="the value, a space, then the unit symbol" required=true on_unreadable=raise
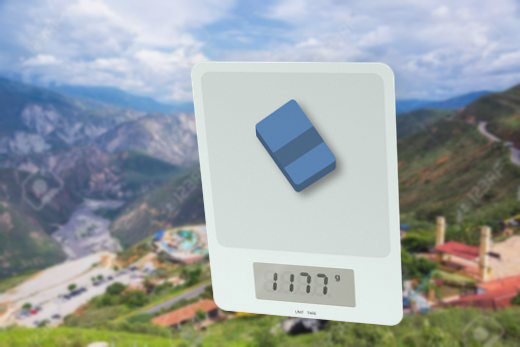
1177 g
